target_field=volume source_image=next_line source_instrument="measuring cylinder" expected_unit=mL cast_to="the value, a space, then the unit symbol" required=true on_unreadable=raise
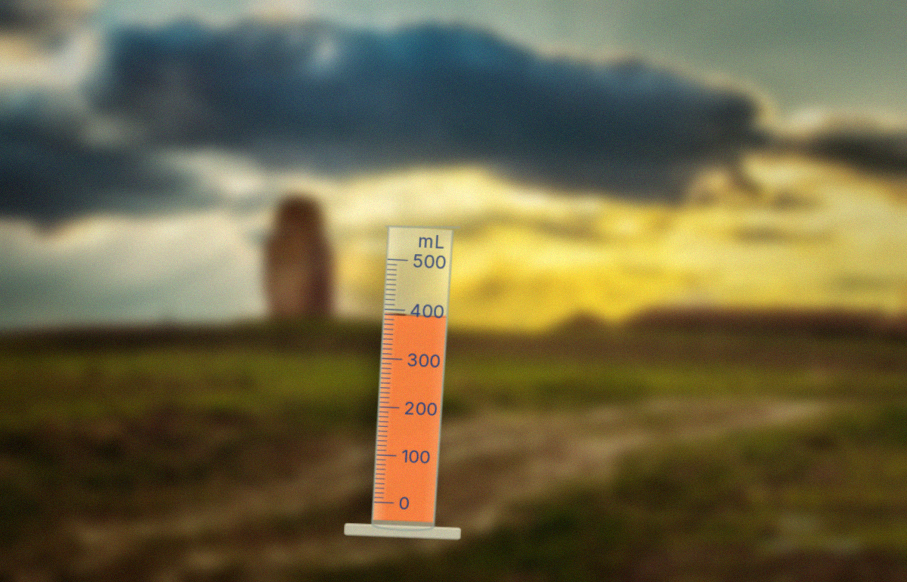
390 mL
